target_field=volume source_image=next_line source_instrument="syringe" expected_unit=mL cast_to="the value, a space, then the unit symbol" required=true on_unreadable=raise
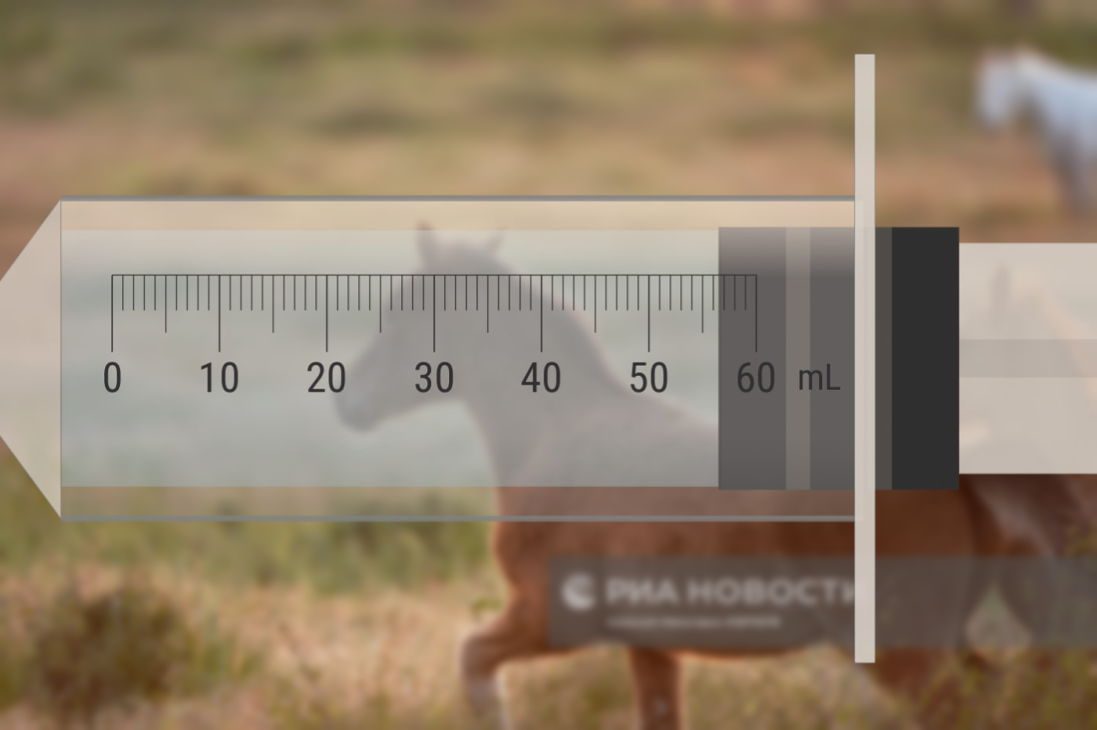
56.5 mL
